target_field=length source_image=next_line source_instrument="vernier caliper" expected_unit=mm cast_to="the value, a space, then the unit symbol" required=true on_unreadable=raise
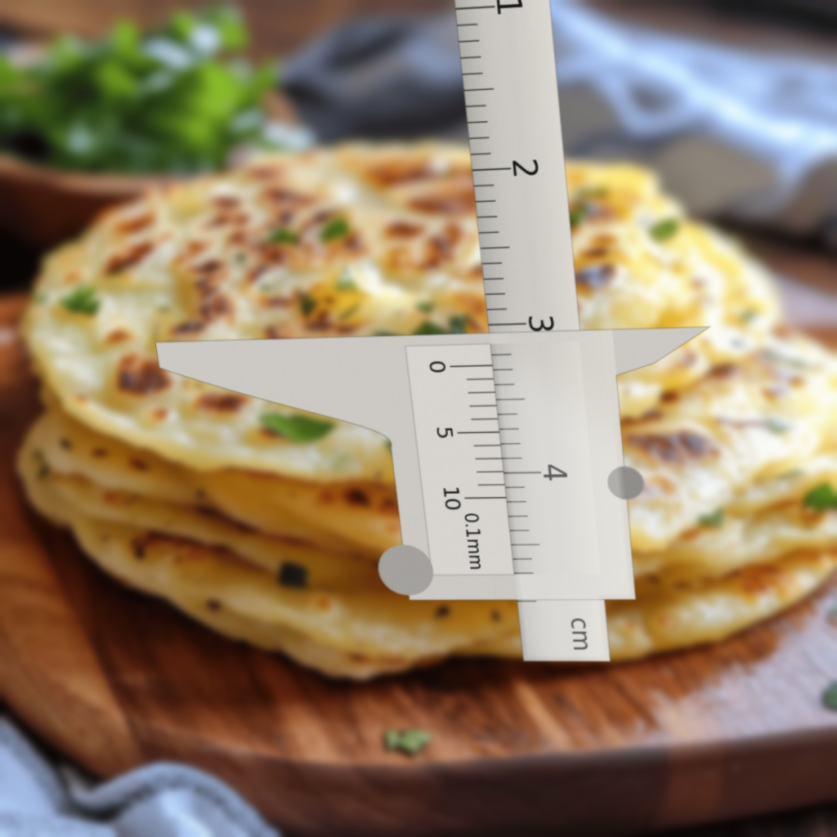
32.7 mm
